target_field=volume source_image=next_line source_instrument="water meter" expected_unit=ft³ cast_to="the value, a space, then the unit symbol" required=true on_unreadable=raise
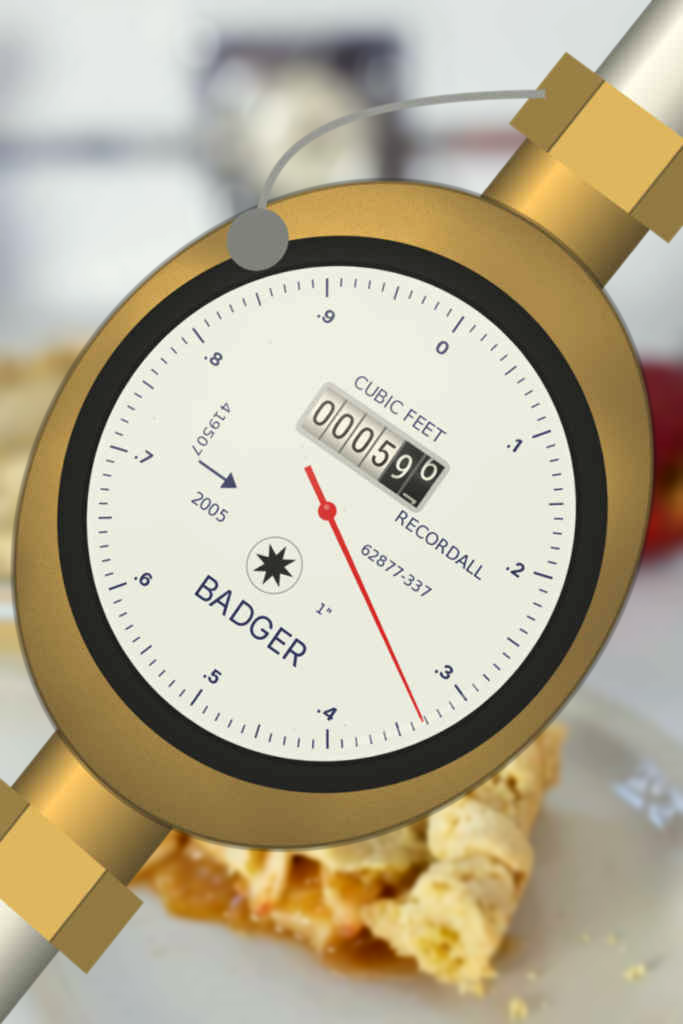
596.33 ft³
